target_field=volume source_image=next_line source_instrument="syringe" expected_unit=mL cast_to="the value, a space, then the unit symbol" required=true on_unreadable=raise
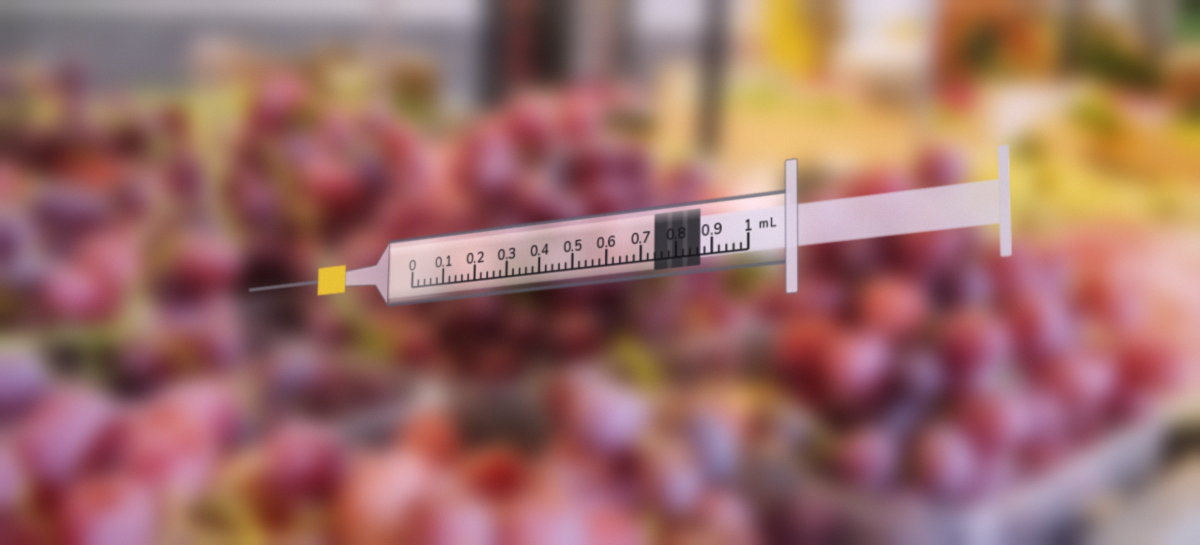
0.74 mL
